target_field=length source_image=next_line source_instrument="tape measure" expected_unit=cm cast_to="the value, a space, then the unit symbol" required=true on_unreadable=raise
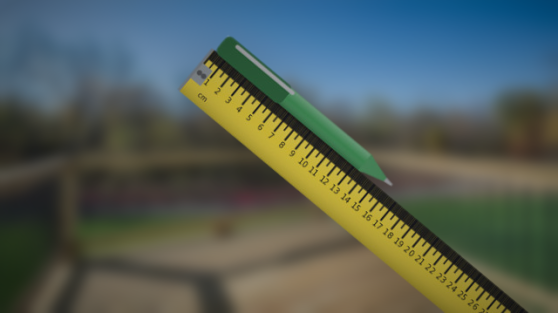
16 cm
